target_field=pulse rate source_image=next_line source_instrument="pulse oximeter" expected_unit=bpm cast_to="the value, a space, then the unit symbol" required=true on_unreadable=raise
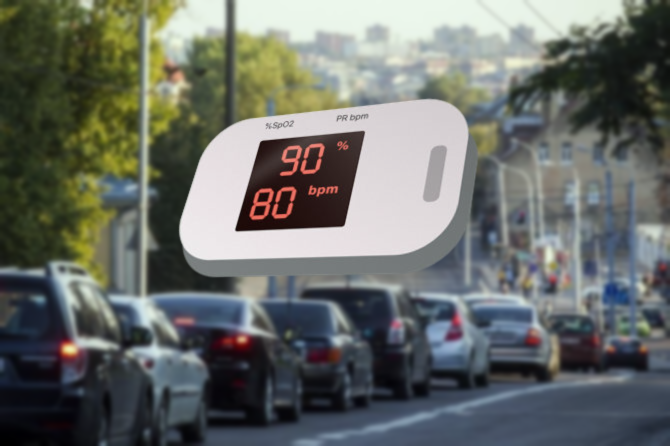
80 bpm
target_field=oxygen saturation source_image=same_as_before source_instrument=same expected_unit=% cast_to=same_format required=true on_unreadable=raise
90 %
